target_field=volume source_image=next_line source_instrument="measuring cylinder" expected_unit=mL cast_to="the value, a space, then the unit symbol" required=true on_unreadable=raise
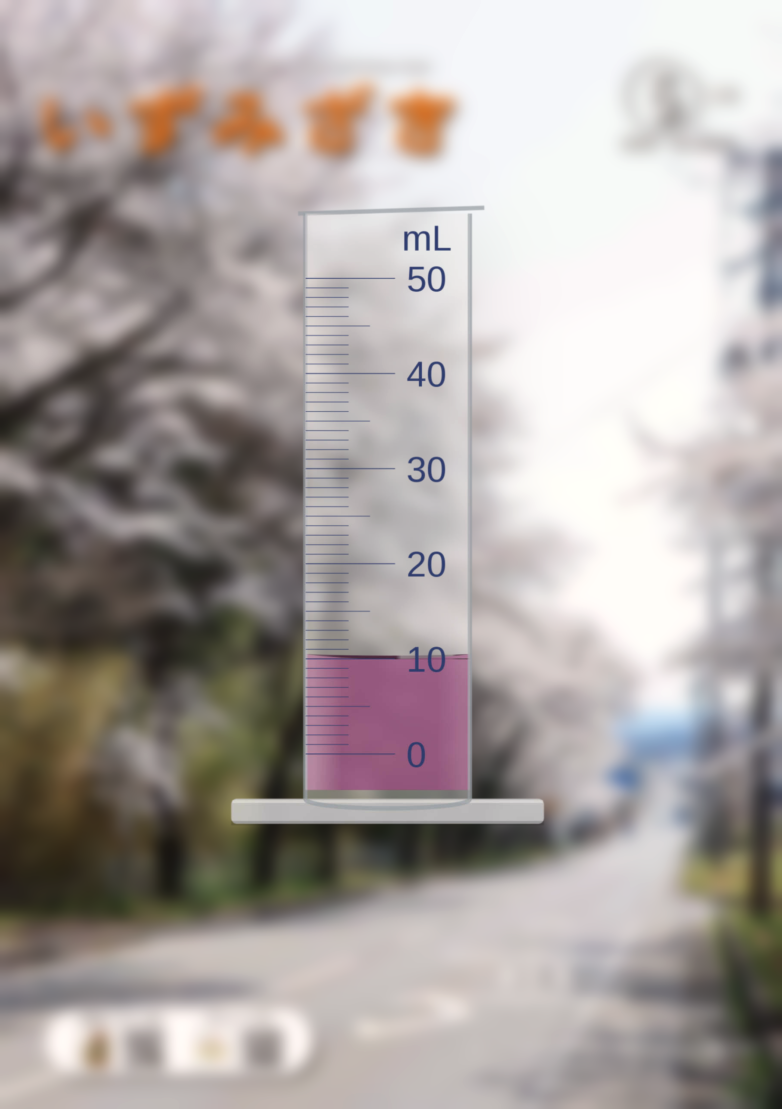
10 mL
